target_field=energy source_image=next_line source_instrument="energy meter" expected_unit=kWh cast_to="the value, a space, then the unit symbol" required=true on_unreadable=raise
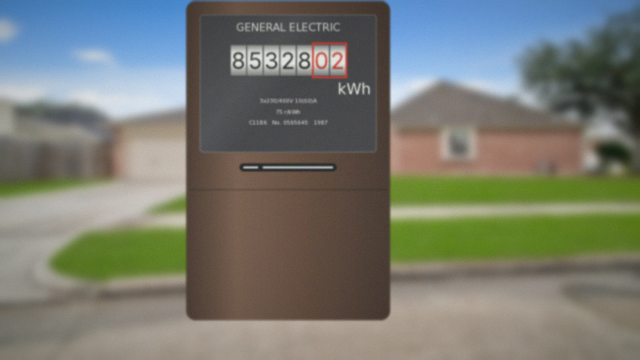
85328.02 kWh
